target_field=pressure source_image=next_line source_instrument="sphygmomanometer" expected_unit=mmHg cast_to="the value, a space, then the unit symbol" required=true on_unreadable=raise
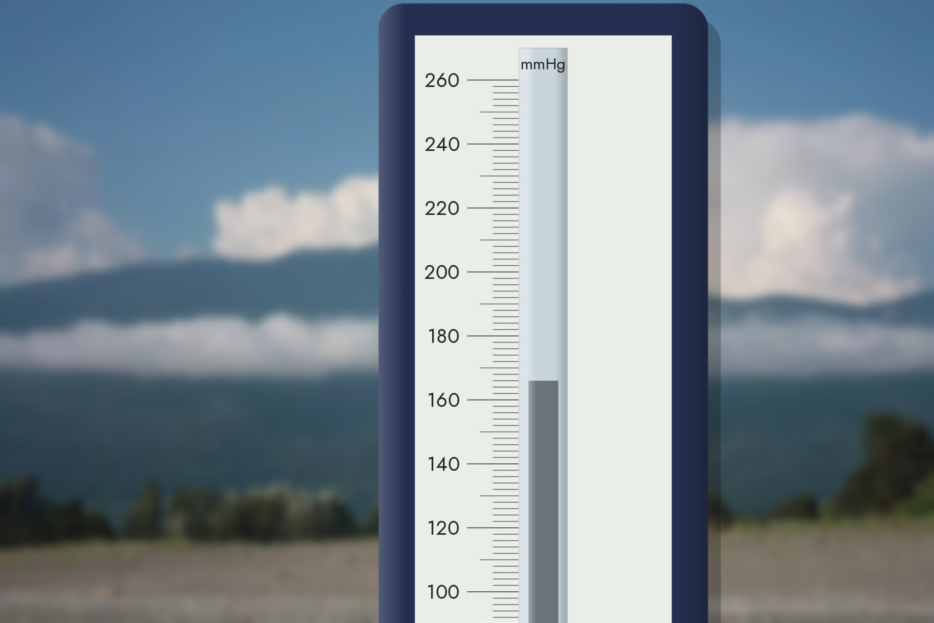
166 mmHg
